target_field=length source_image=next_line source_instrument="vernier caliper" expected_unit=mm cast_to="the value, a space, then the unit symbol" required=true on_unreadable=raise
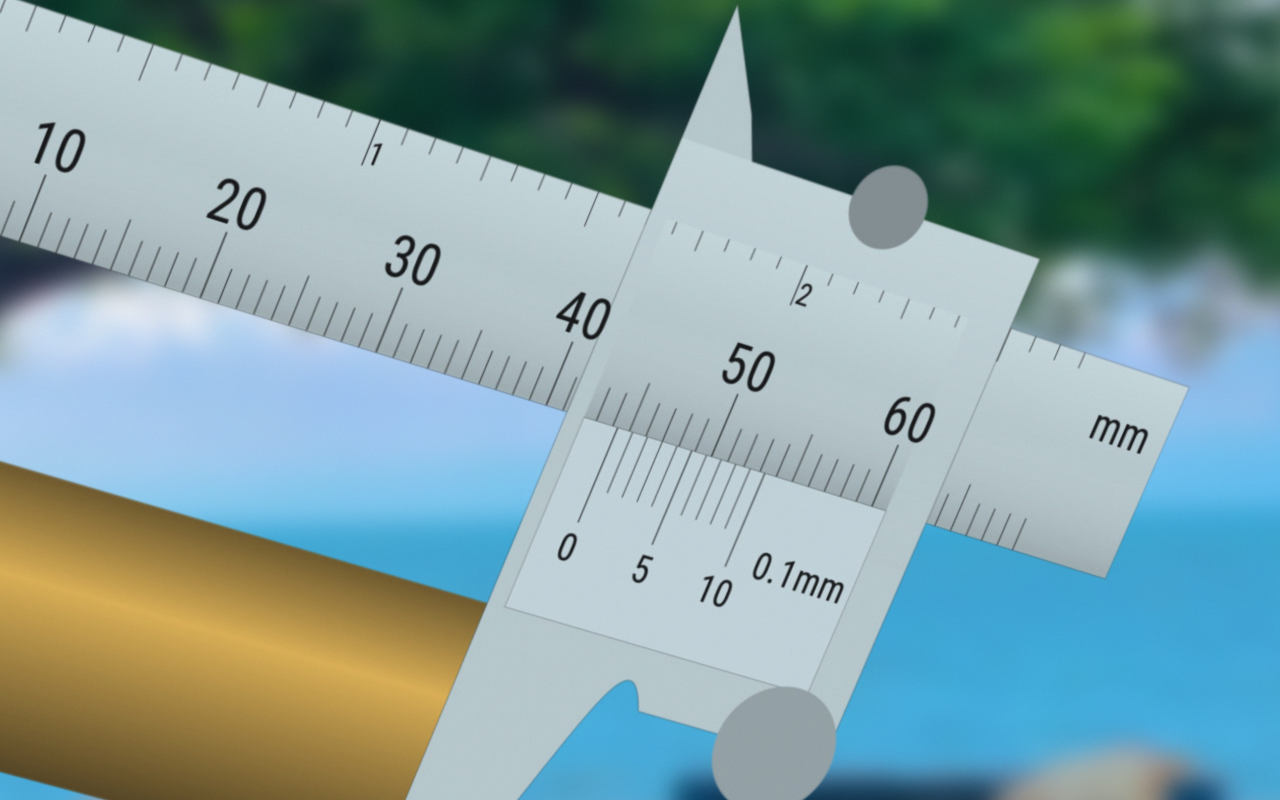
44.3 mm
